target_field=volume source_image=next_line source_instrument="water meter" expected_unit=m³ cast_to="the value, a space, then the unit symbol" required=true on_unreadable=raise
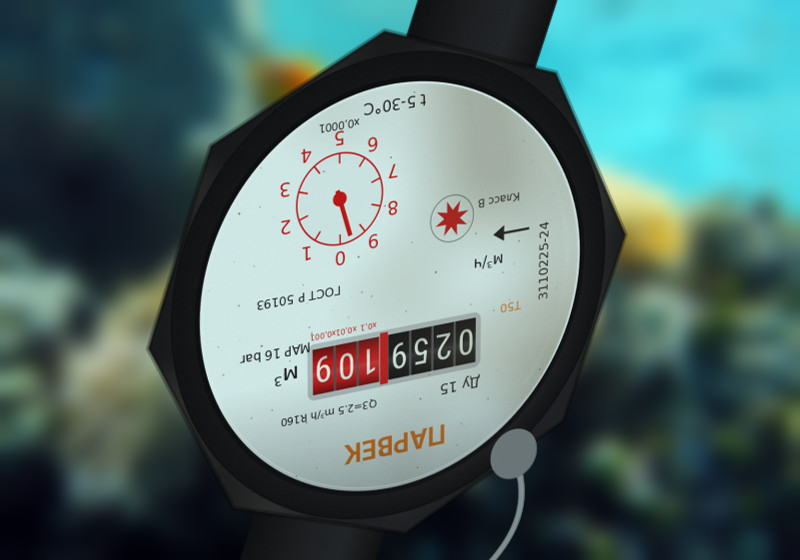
259.1089 m³
